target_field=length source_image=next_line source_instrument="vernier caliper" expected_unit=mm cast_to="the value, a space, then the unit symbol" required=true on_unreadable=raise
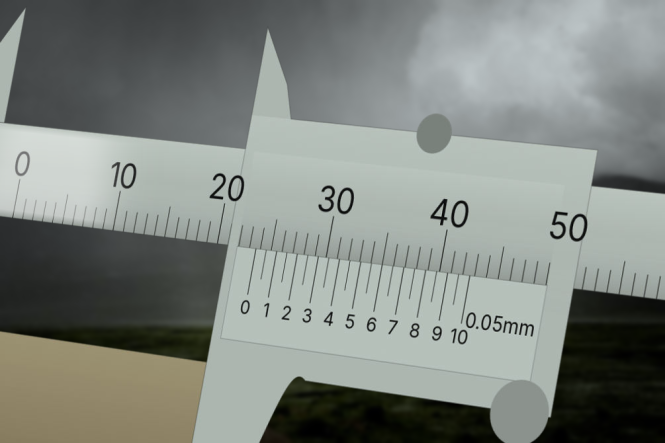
23.6 mm
